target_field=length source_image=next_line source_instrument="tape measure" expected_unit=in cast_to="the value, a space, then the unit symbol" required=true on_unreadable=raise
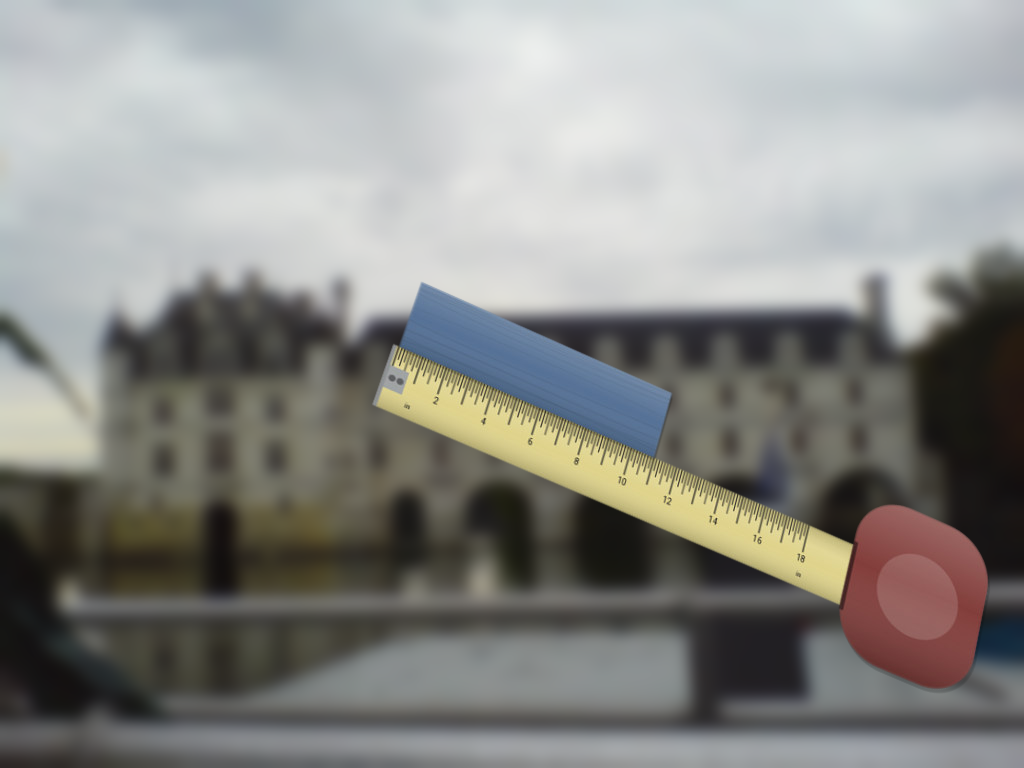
11 in
